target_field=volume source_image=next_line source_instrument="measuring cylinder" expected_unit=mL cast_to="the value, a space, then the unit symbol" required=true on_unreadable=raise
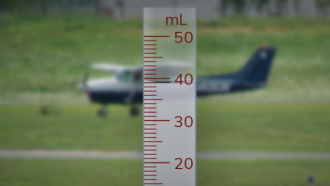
39 mL
